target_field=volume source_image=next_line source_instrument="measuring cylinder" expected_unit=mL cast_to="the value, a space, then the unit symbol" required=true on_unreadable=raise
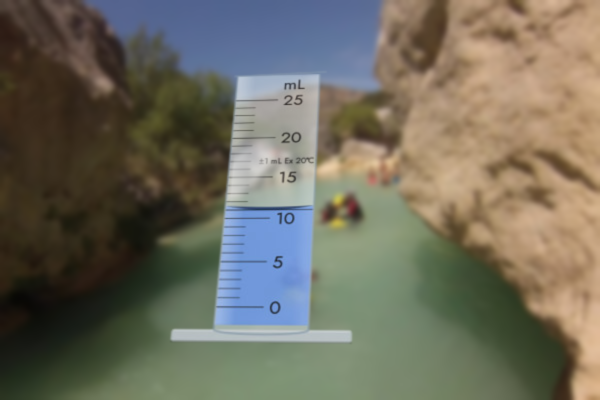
11 mL
